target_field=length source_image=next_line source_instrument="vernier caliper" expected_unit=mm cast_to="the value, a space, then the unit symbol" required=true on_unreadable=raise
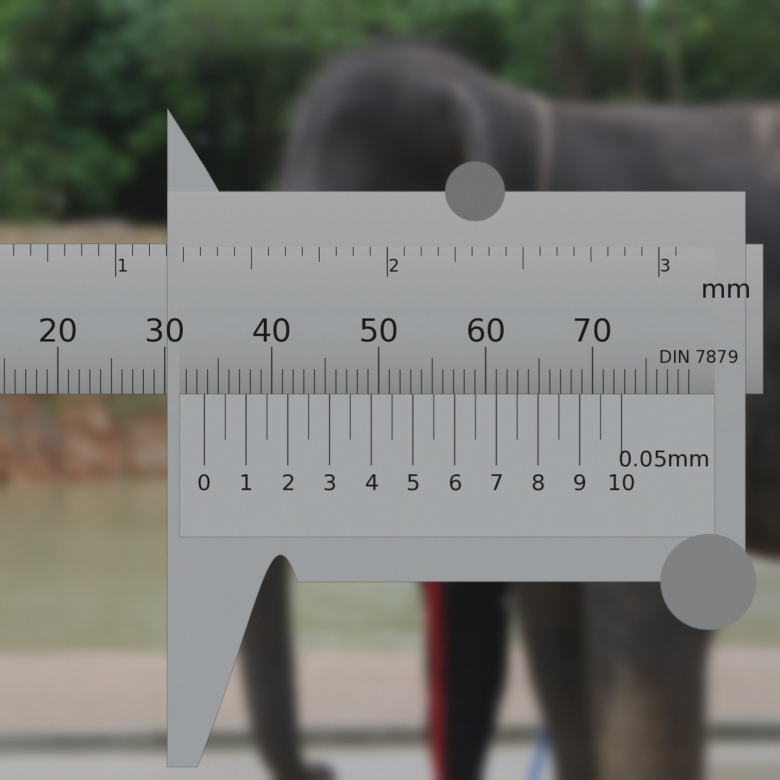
33.7 mm
